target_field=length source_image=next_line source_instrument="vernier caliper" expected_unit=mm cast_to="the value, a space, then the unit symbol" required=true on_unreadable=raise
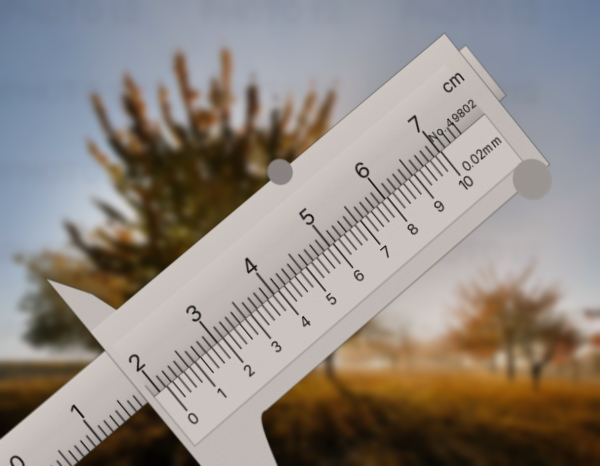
21.2 mm
